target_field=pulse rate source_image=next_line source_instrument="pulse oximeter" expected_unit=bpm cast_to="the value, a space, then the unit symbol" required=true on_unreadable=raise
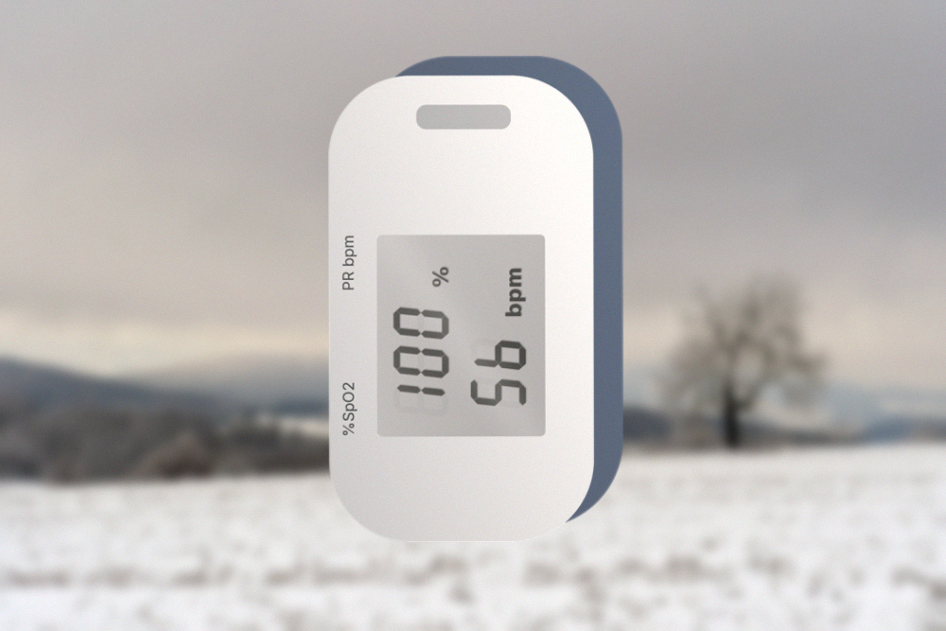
56 bpm
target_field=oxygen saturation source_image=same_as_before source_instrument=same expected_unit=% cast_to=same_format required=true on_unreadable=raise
100 %
